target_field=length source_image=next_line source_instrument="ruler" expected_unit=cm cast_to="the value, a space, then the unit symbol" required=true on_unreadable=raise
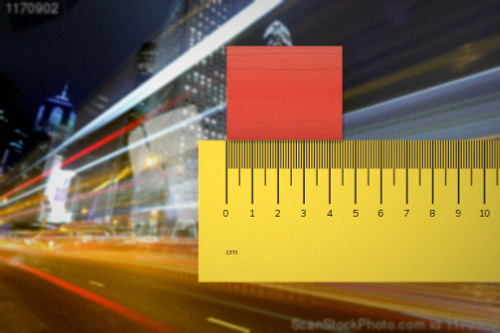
4.5 cm
